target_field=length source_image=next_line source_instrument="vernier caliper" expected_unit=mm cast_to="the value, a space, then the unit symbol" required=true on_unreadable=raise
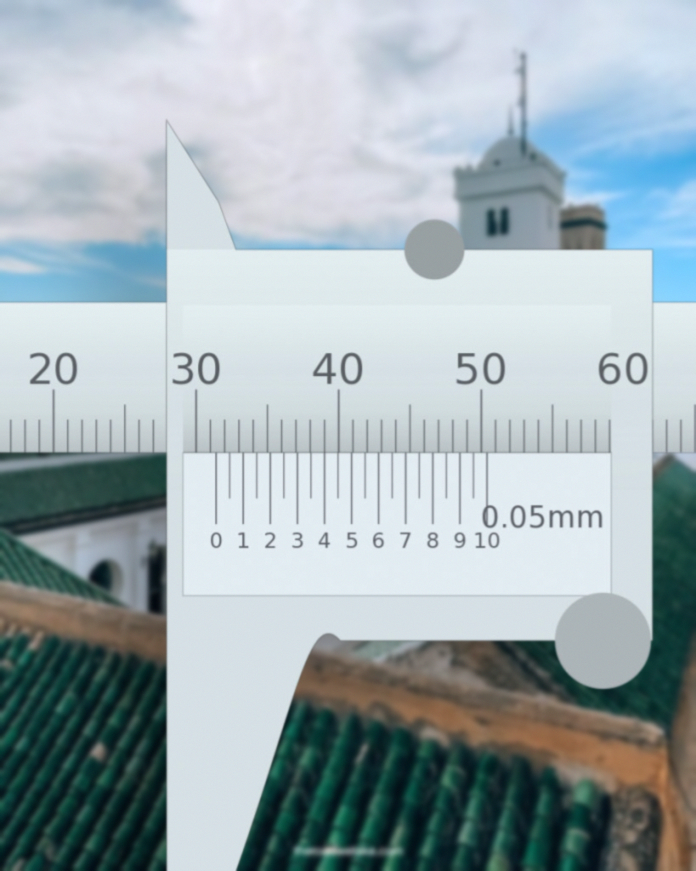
31.4 mm
